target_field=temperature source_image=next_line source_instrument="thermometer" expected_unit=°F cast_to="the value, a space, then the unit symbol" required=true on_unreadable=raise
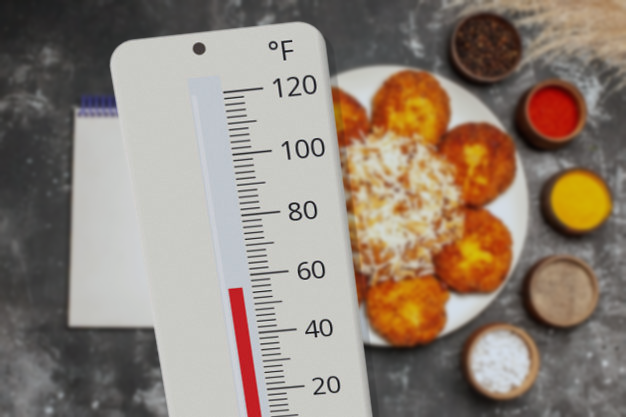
56 °F
